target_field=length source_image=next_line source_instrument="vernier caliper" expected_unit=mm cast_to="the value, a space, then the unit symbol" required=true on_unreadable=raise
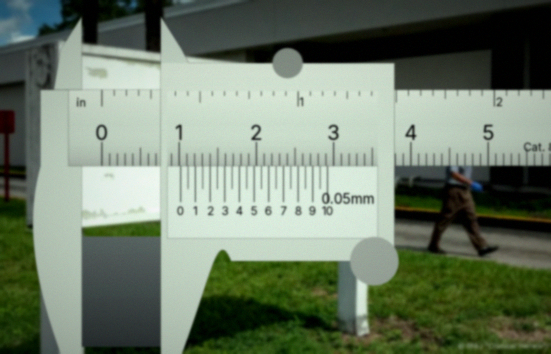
10.2 mm
